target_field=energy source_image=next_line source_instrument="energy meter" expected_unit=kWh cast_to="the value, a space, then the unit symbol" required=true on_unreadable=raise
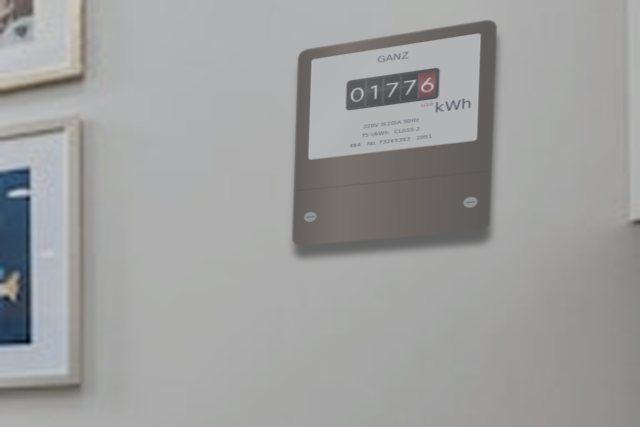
177.6 kWh
